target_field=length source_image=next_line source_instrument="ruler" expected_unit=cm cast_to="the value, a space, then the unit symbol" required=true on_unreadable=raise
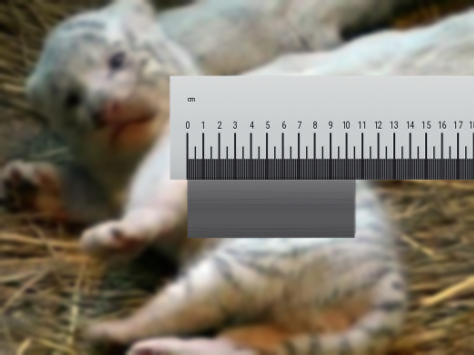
10.5 cm
